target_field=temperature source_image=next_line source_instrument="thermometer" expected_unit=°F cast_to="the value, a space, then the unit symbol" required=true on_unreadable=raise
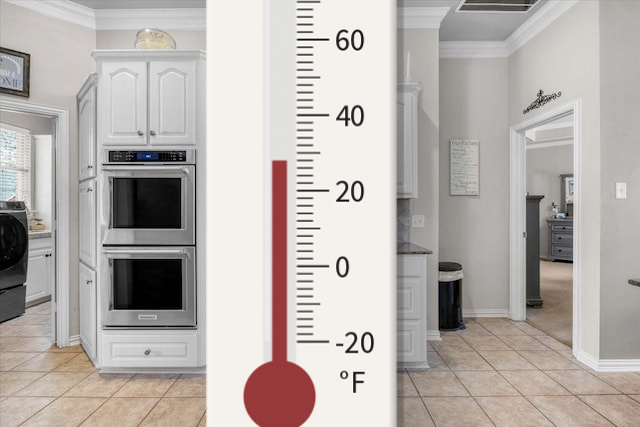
28 °F
